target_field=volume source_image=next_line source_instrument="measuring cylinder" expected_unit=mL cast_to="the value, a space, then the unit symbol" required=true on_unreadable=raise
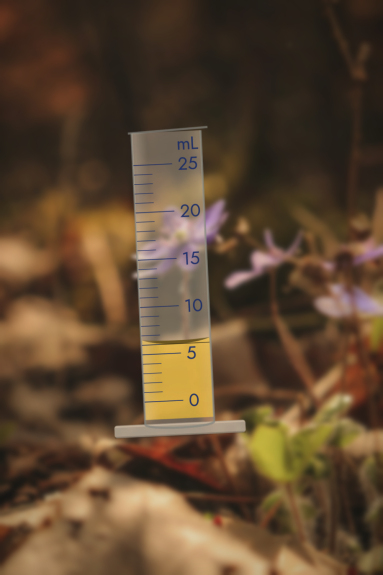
6 mL
